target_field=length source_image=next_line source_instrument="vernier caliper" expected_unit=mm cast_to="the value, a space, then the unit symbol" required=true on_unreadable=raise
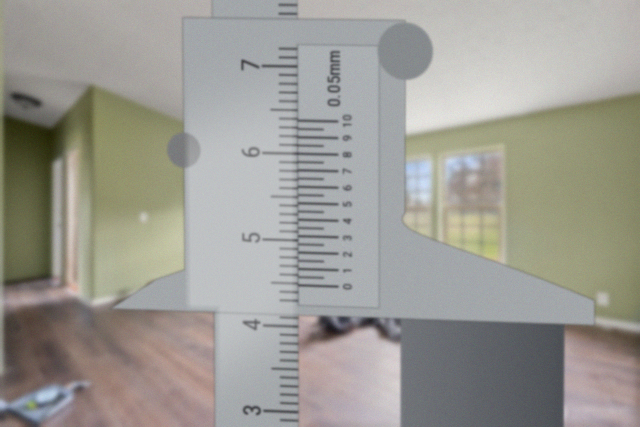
44.8 mm
